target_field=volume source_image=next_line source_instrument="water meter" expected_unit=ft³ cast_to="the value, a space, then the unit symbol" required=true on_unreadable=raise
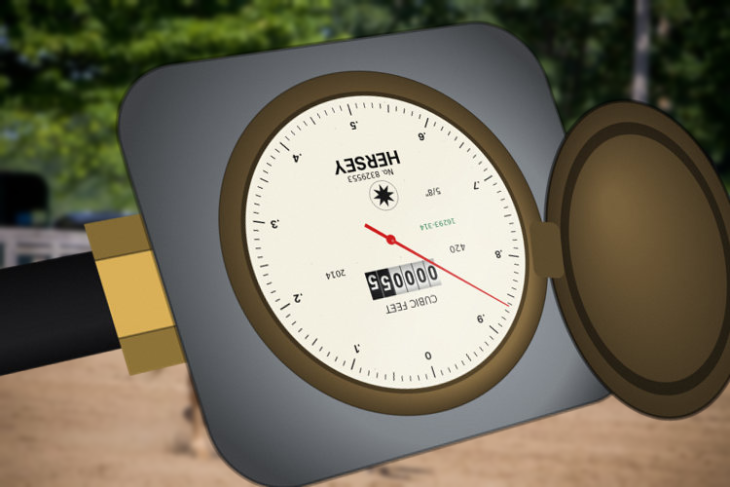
54.86 ft³
